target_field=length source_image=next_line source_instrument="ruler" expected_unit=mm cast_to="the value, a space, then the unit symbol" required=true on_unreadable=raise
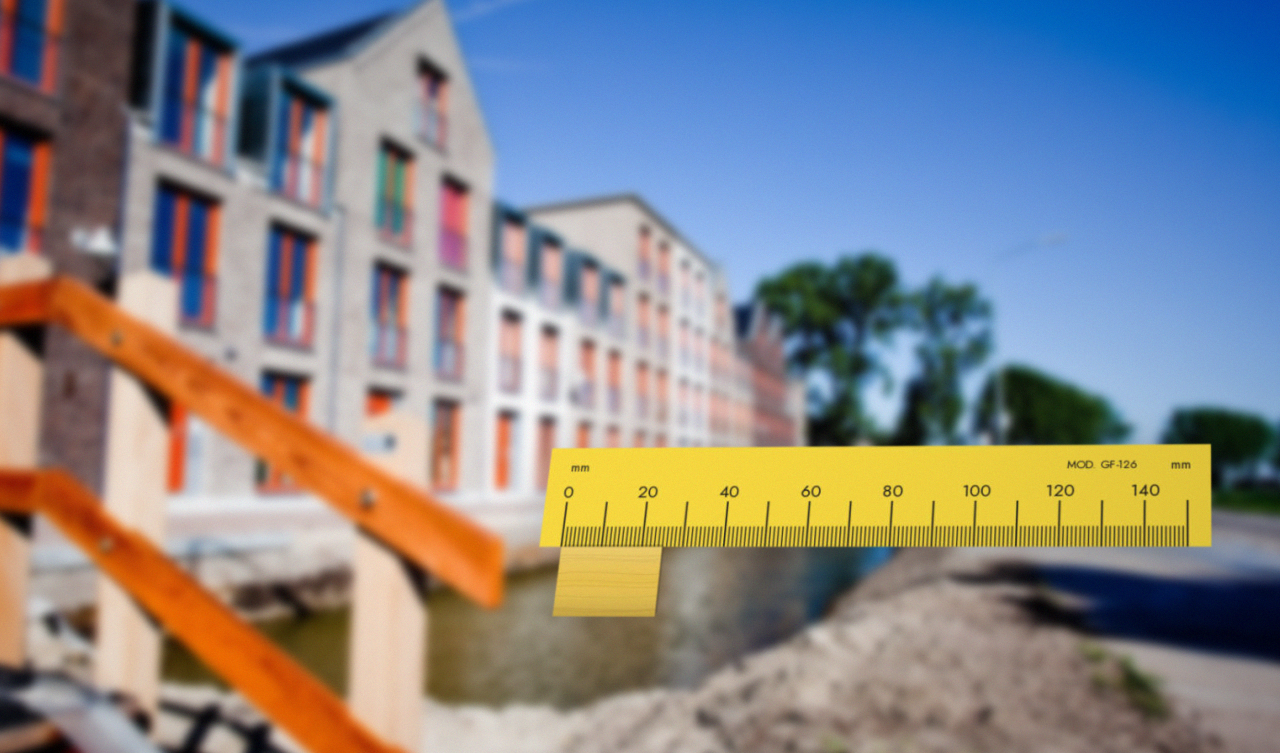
25 mm
